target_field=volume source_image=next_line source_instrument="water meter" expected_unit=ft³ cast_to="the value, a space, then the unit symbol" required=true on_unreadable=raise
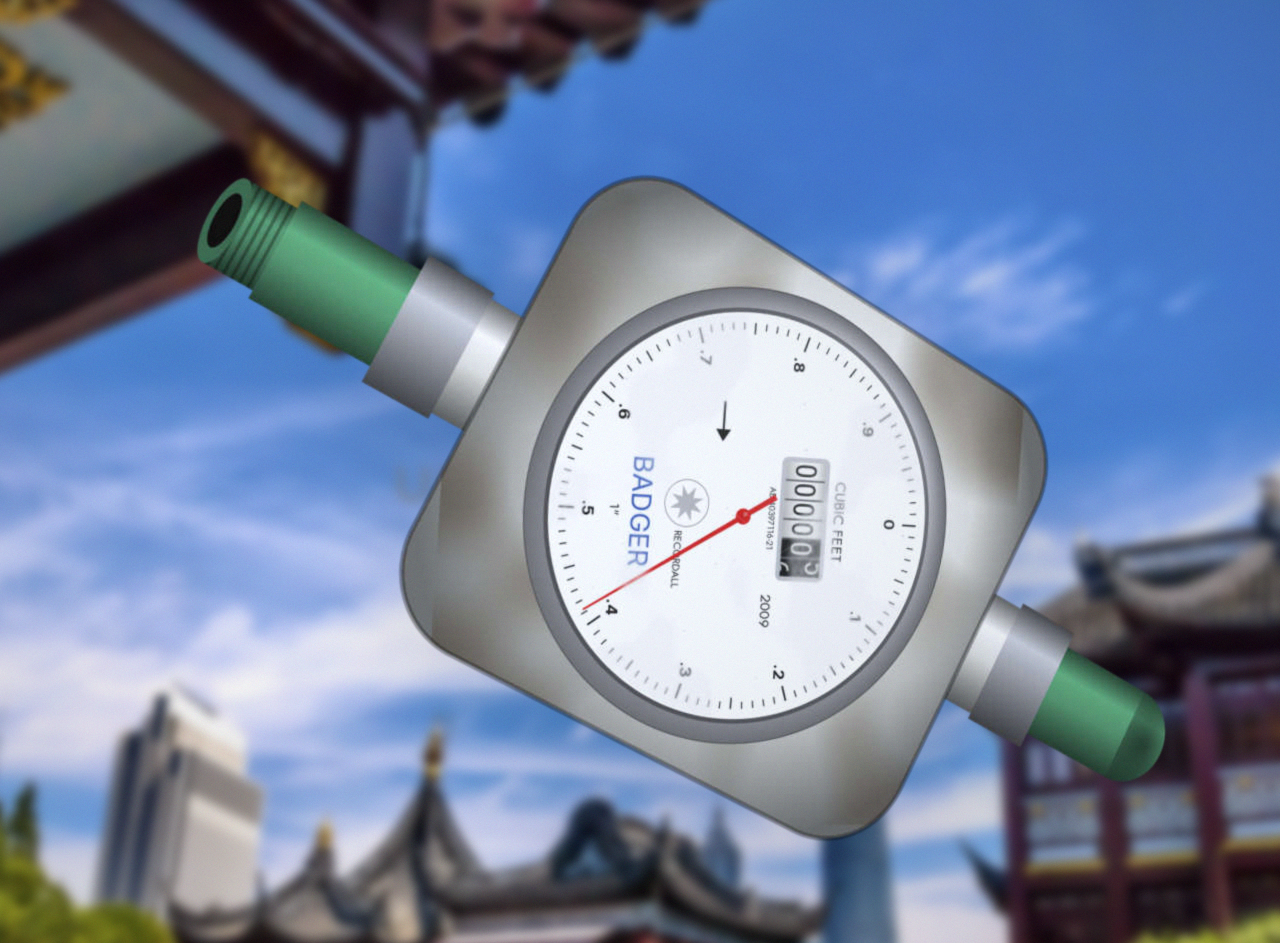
5.41 ft³
